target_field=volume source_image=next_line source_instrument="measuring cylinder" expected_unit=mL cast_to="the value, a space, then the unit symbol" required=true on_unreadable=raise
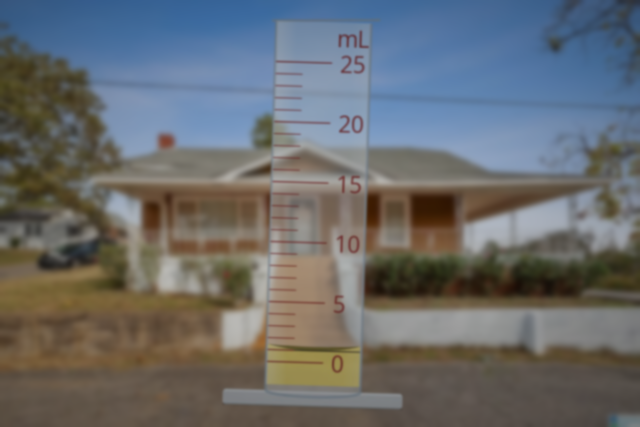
1 mL
